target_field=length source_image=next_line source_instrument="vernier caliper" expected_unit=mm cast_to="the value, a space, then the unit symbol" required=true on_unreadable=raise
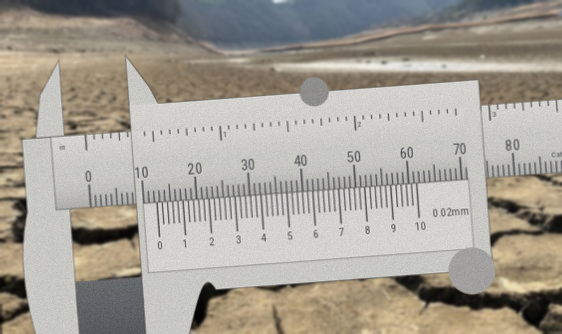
12.5 mm
